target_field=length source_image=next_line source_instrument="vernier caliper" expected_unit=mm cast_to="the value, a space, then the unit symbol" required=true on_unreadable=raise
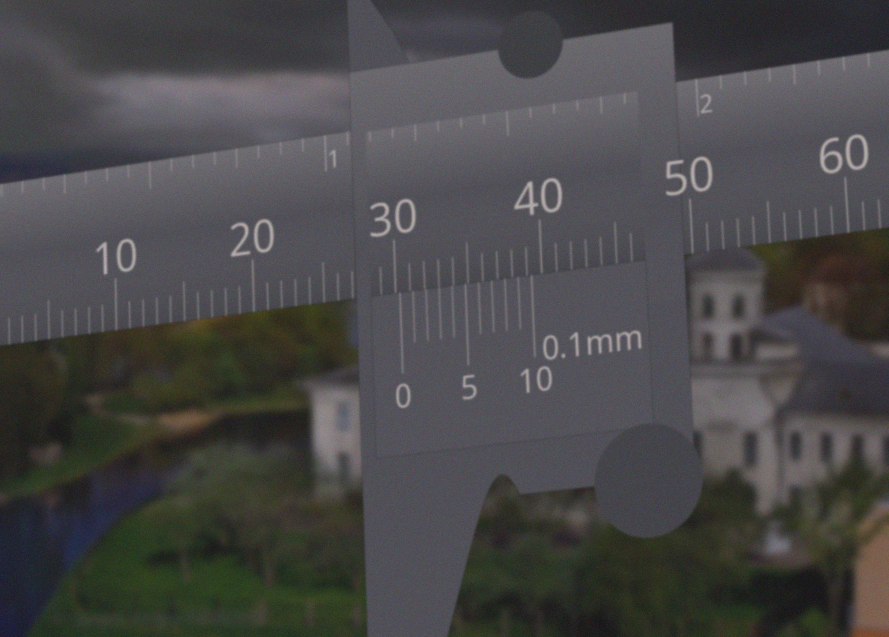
30.3 mm
